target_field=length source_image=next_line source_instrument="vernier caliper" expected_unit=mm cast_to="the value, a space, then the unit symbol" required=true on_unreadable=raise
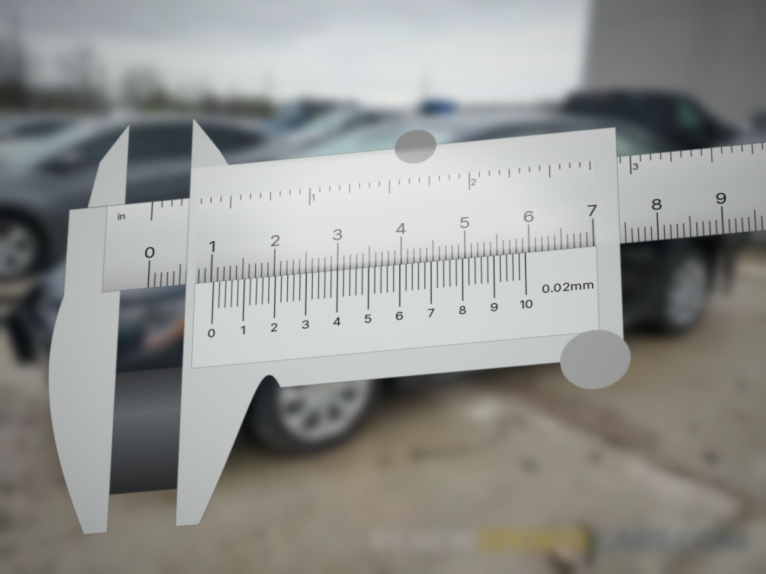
10.4 mm
